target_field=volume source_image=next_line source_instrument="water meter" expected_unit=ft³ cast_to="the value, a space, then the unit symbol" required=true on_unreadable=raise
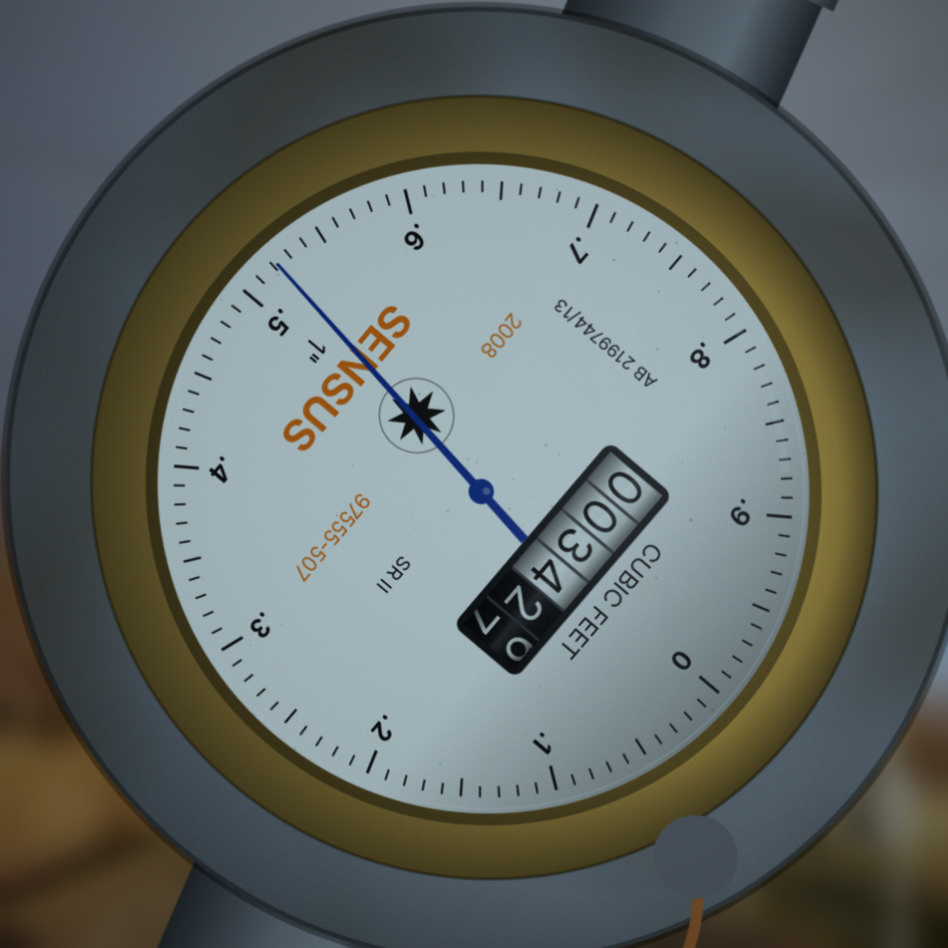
3426.52 ft³
